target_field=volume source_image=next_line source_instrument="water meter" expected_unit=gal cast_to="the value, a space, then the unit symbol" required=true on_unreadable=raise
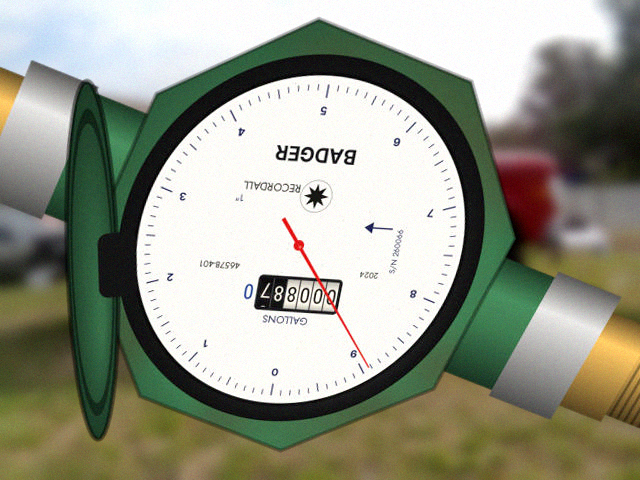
8868.9 gal
